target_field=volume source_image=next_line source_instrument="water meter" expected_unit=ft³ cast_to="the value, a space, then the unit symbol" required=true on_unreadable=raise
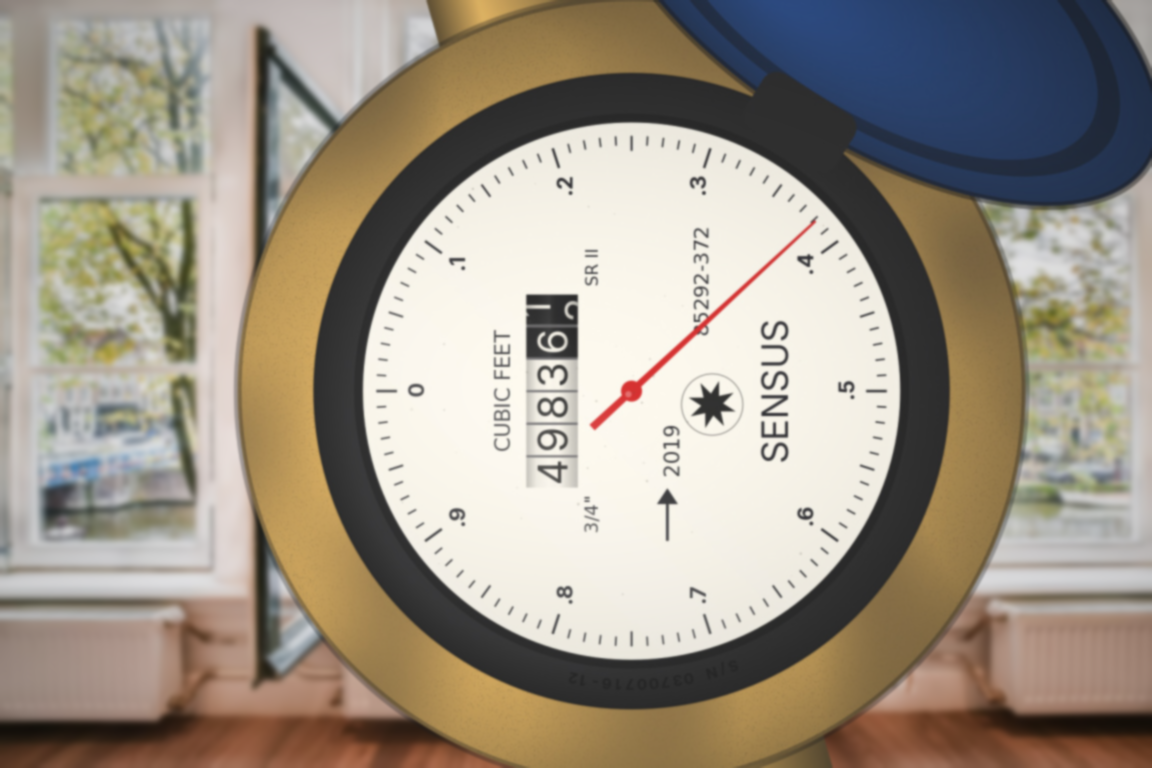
498361.38 ft³
